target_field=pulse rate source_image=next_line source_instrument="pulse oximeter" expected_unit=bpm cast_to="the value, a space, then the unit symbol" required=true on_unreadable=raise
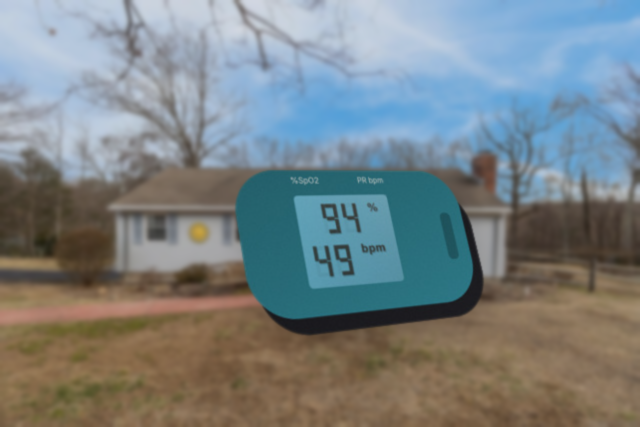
49 bpm
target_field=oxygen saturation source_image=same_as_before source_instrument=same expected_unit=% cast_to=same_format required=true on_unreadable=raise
94 %
